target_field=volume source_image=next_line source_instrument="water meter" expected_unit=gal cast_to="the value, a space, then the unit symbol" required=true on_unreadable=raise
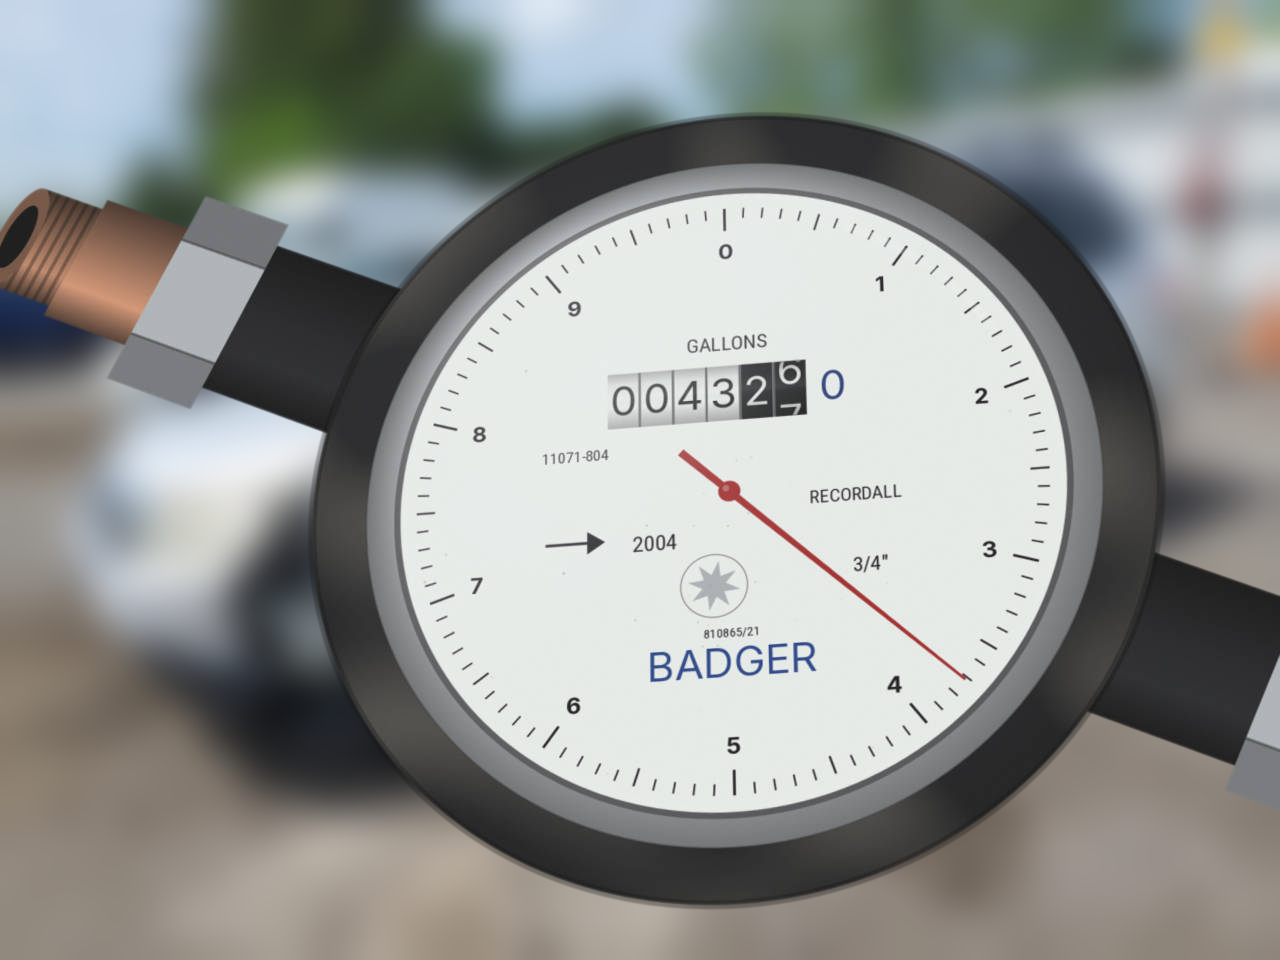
43263.7 gal
